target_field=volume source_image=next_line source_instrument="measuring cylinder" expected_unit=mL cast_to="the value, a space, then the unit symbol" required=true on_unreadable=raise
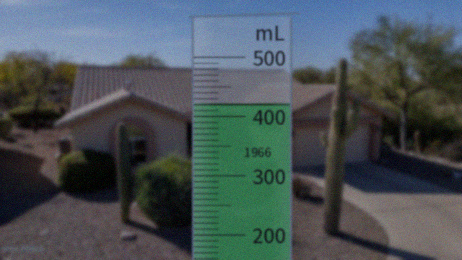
420 mL
